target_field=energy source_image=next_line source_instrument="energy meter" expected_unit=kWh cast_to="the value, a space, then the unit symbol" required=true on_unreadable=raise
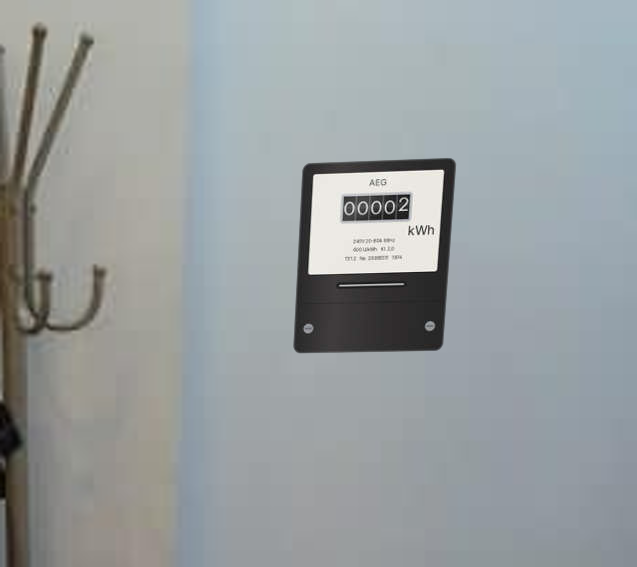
2 kWh
